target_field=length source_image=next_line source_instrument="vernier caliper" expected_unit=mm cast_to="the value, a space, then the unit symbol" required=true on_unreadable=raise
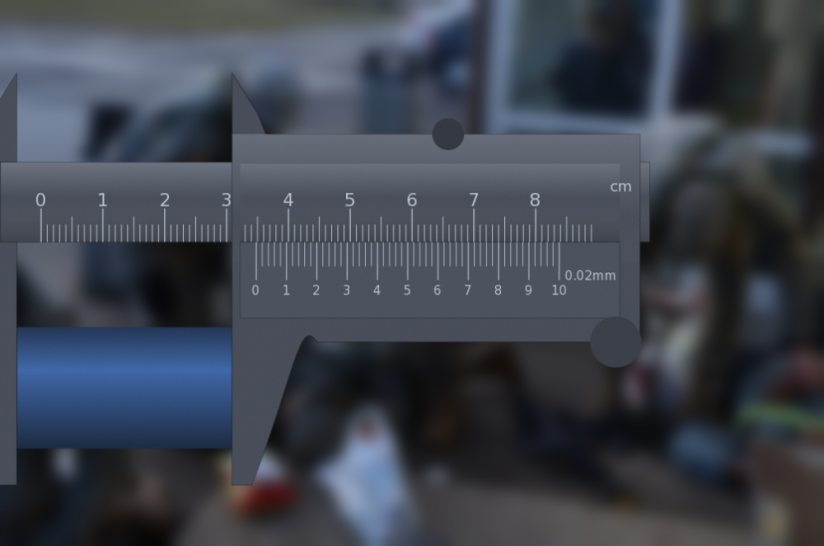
34.8 mm
